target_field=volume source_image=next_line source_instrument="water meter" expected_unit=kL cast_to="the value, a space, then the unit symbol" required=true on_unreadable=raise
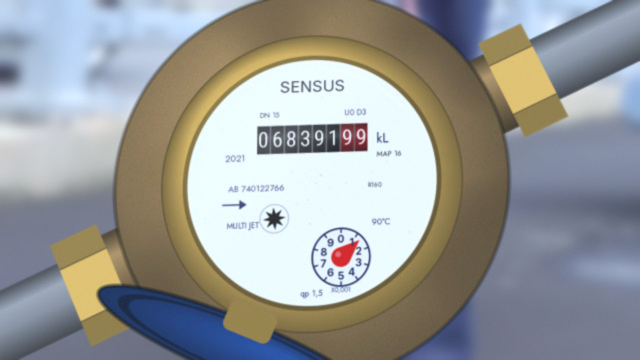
68391.991 kL
